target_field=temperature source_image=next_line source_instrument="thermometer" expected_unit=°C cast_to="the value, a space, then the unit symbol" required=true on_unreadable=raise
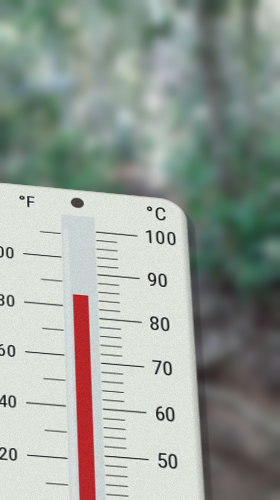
85 °C
